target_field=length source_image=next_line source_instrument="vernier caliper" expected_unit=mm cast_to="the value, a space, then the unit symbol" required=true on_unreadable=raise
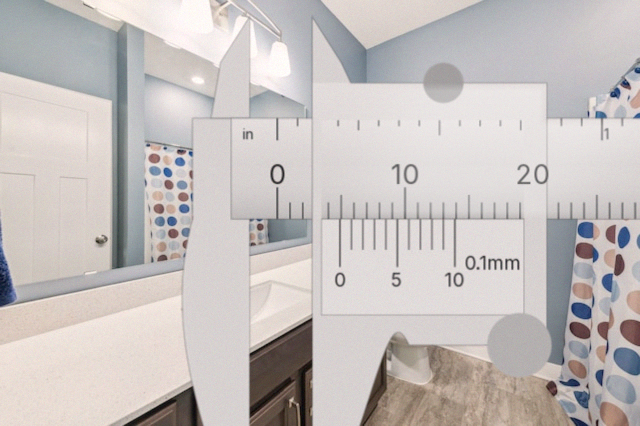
4.9 mm
